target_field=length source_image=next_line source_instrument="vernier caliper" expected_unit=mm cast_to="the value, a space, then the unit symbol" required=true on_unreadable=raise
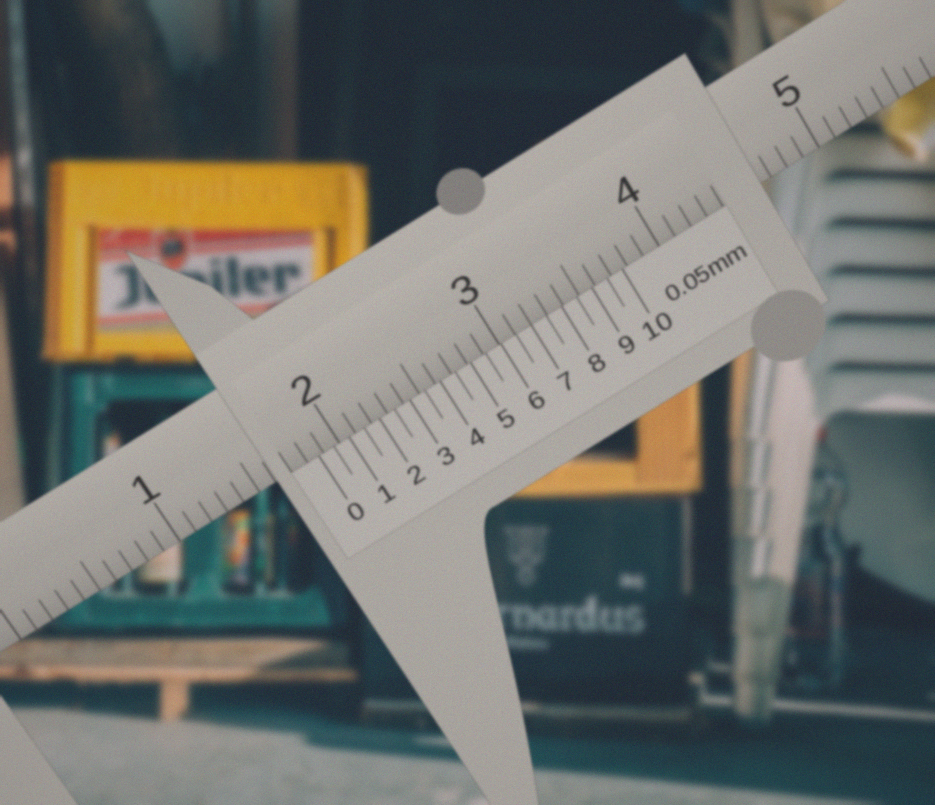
18.7 mm
